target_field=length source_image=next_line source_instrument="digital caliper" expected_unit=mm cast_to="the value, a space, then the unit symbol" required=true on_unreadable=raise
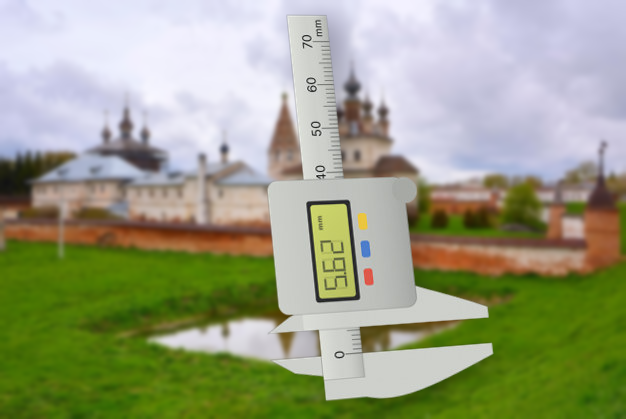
5.62 mm
